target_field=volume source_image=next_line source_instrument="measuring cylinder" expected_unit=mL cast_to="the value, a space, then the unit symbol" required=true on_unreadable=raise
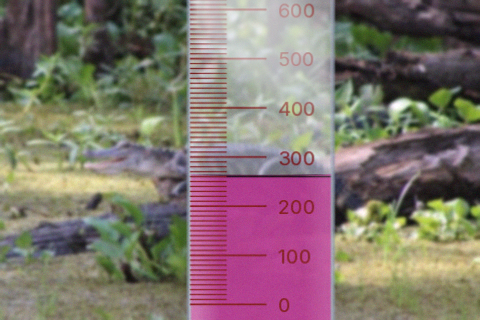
260 mL
